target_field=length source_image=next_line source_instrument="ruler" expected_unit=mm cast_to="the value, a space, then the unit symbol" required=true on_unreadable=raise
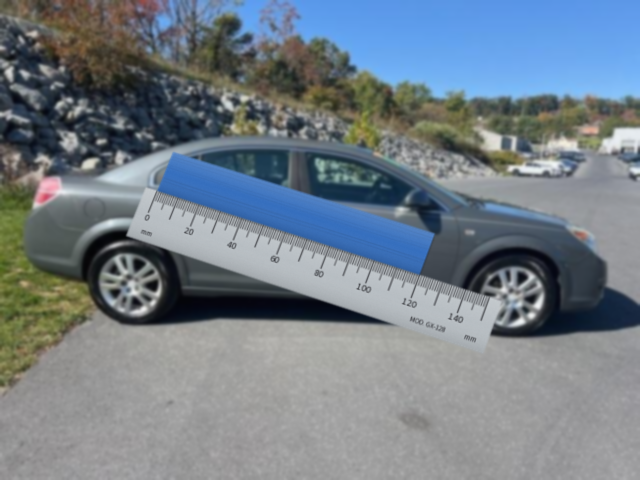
120 mm
